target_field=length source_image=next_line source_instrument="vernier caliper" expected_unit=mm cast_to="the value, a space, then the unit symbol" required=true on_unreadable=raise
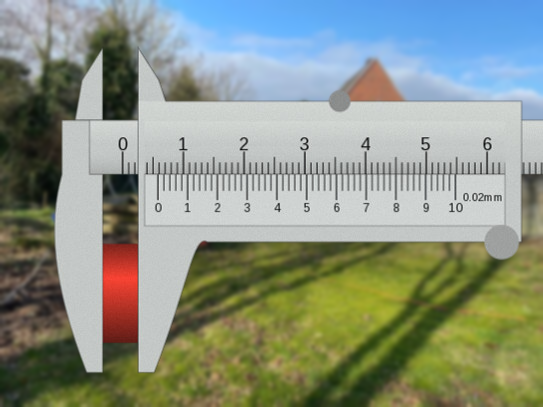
5.8 mm
